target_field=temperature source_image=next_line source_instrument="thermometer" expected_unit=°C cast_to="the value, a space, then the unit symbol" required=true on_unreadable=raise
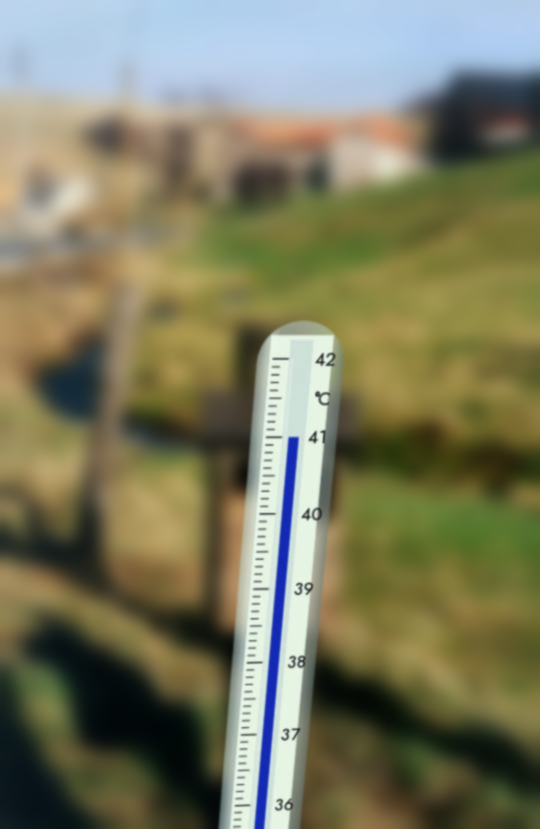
41 °C
